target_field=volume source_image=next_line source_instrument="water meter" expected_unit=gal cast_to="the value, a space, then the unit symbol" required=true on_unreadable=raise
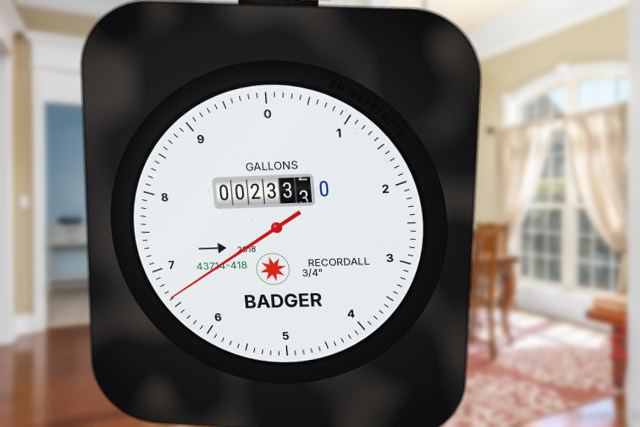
23326.6 gal
